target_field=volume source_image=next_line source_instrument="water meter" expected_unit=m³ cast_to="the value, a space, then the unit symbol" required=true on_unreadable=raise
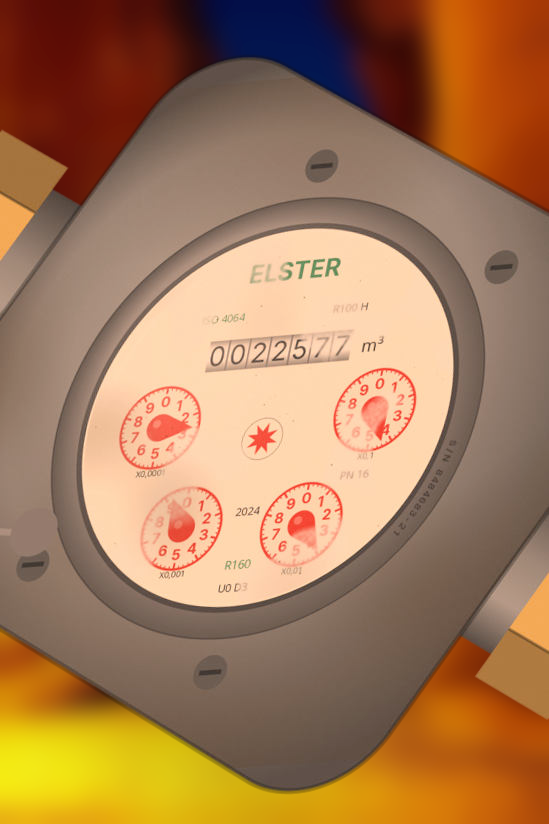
22577.4392 m³
